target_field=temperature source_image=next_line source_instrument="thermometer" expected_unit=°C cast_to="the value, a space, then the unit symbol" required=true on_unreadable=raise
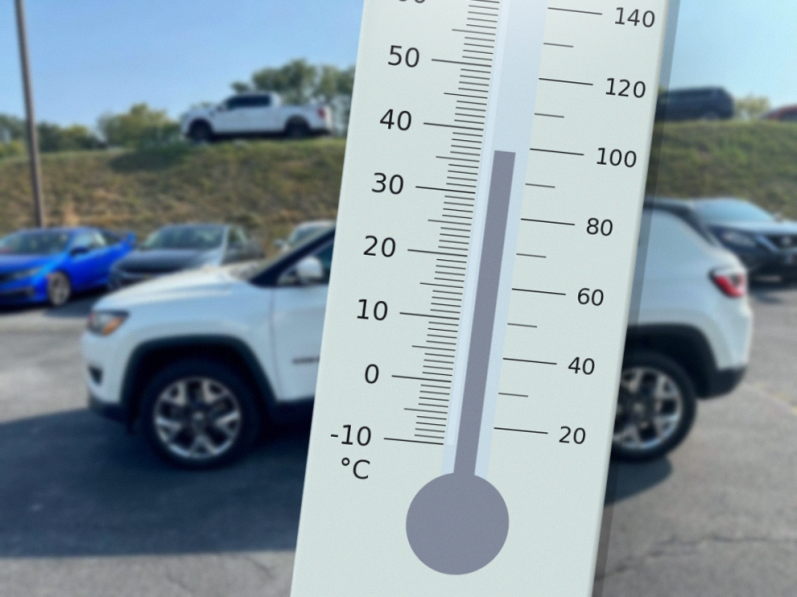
37 °C
